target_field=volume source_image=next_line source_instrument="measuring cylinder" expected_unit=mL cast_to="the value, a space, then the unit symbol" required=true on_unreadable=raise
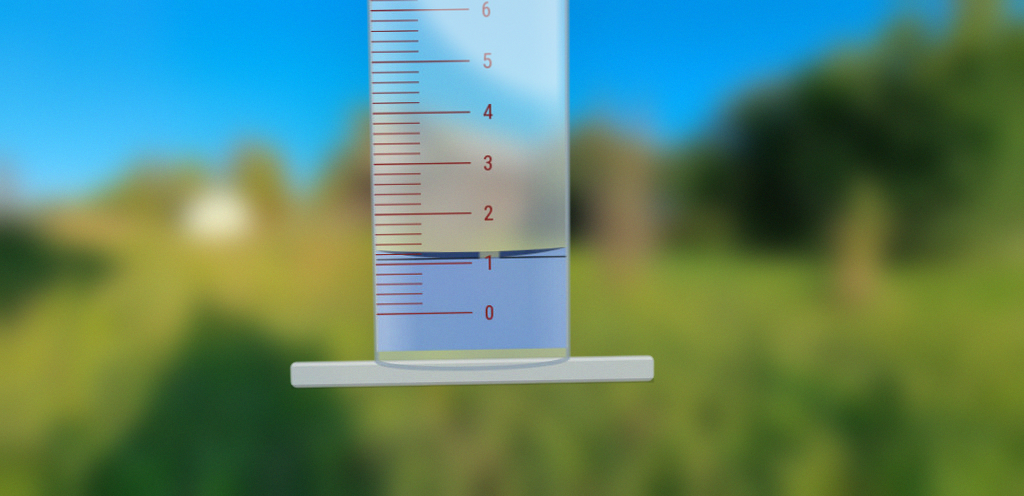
1.1 mL
